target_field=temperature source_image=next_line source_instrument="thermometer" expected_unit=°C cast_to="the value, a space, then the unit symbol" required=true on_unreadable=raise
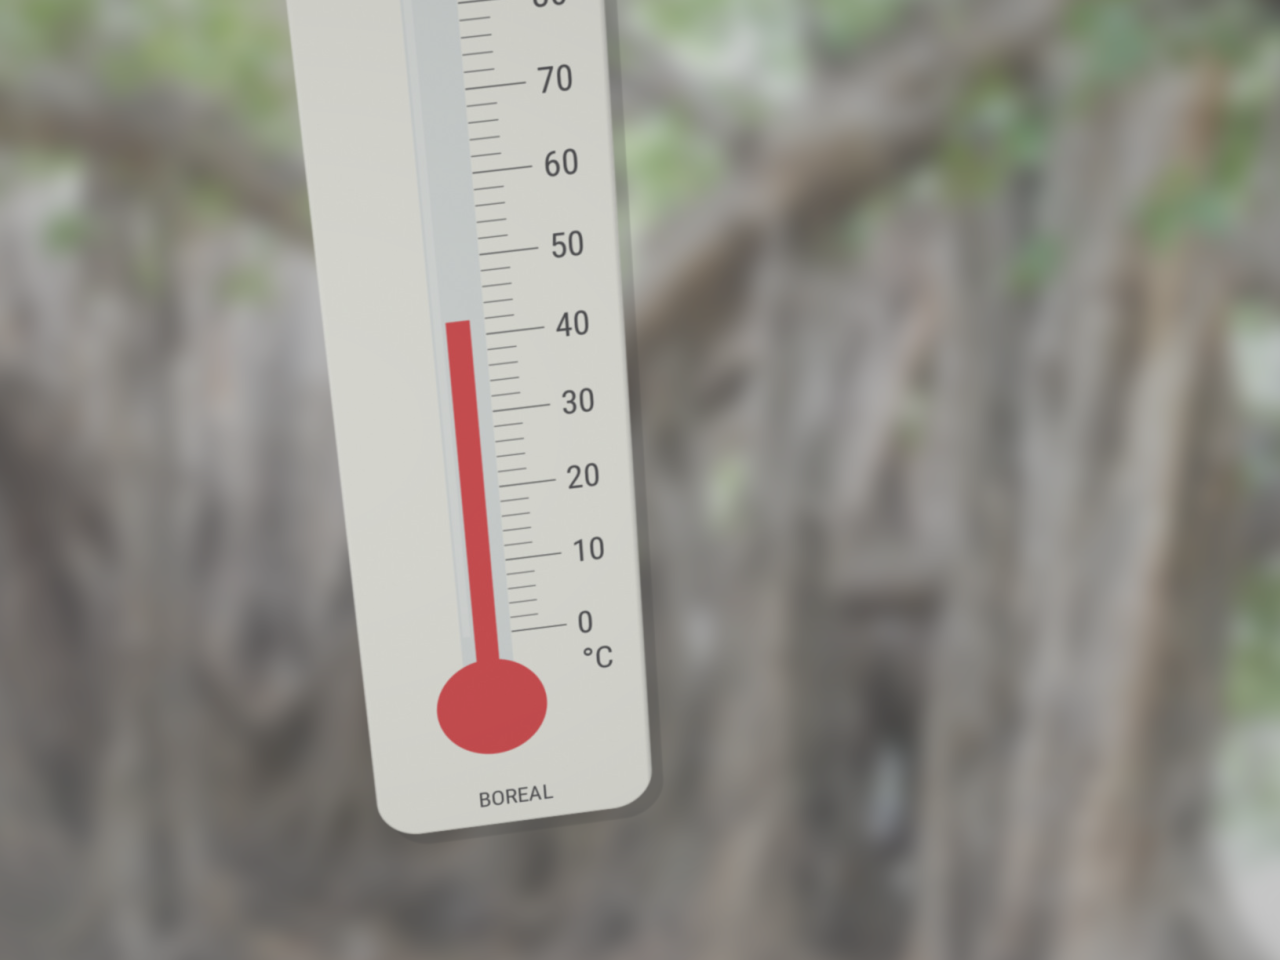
42 °C
